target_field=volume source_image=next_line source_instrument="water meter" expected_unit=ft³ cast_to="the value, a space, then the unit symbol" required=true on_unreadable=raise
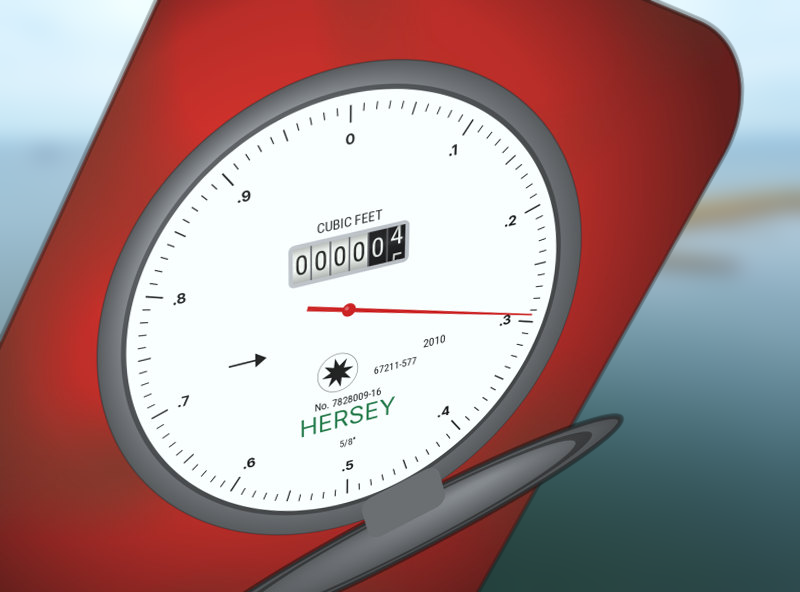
4.29 ft³
